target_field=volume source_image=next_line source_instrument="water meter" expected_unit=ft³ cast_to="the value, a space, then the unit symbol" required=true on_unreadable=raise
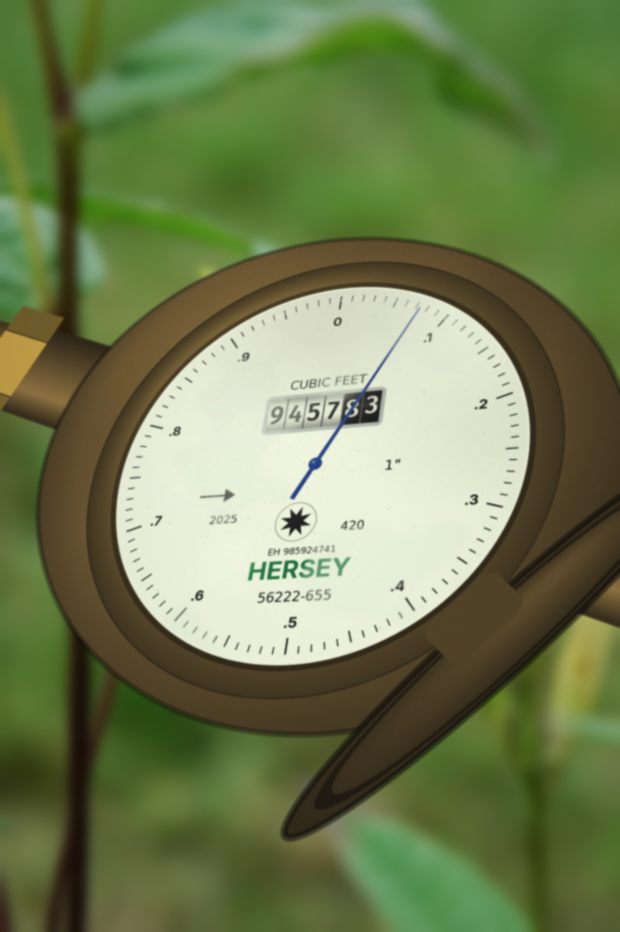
945783.07 ft³
